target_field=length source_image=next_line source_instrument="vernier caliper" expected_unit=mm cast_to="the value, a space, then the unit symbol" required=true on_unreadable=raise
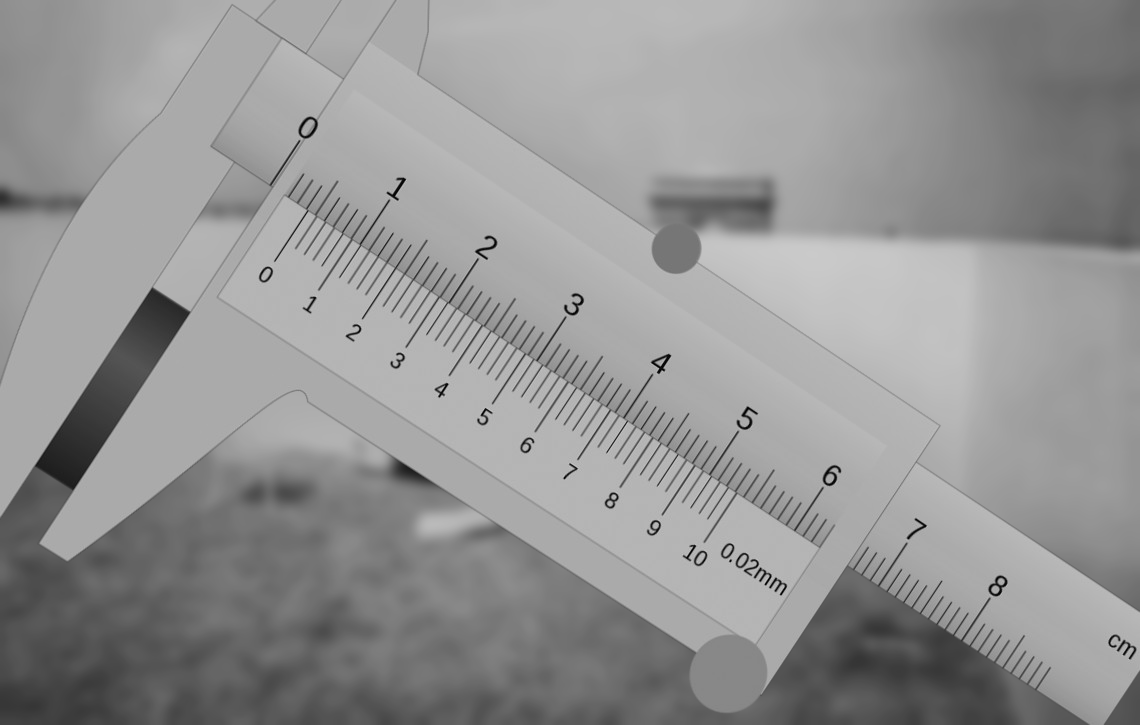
4.2 mm
